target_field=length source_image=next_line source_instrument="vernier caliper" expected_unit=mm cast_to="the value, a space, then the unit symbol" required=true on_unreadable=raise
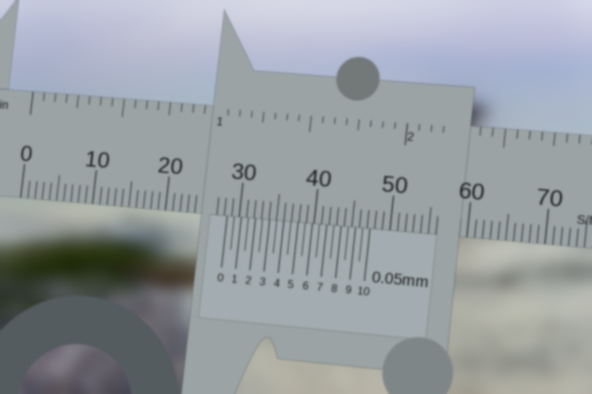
28.4 mm
